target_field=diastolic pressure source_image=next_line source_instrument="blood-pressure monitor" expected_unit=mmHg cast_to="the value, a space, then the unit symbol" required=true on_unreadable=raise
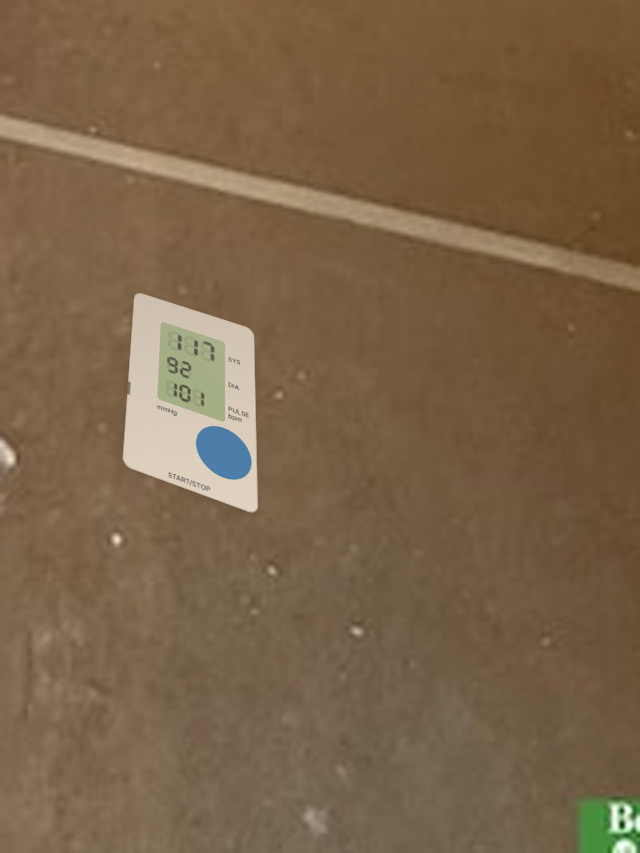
92 mmHg
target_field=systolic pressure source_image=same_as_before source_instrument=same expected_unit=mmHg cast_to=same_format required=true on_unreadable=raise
117 mmHg
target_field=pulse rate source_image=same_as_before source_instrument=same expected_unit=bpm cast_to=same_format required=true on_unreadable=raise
101 bpm
